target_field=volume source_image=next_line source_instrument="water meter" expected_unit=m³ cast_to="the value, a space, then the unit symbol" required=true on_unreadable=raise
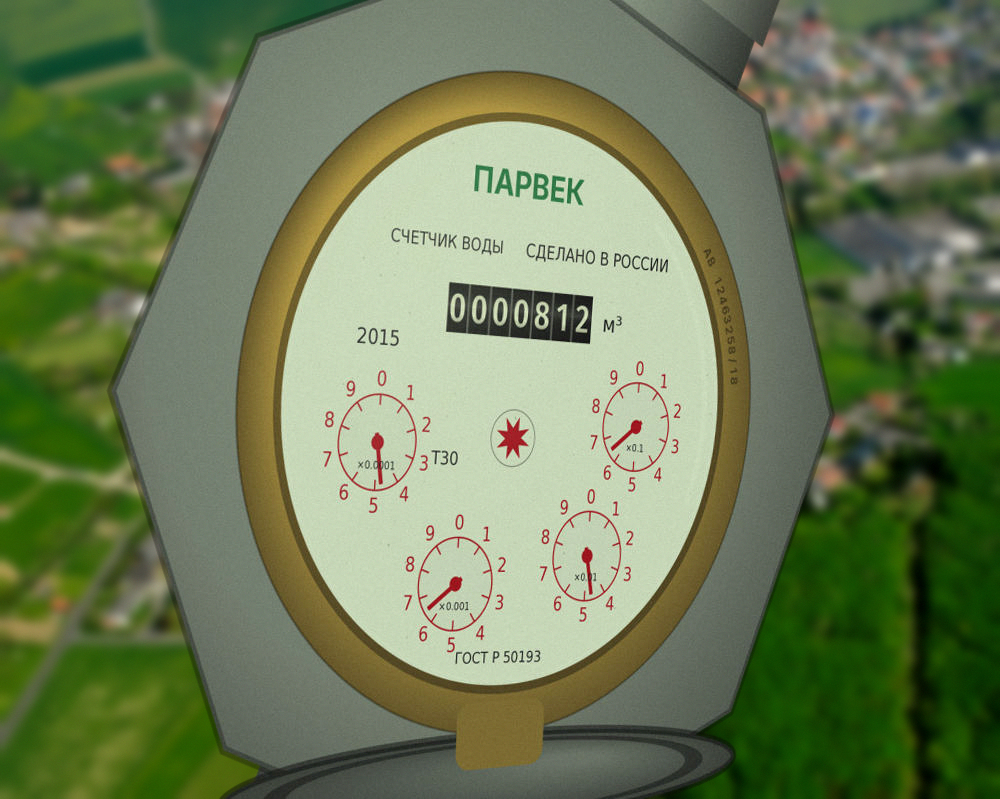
812.6464 m³
